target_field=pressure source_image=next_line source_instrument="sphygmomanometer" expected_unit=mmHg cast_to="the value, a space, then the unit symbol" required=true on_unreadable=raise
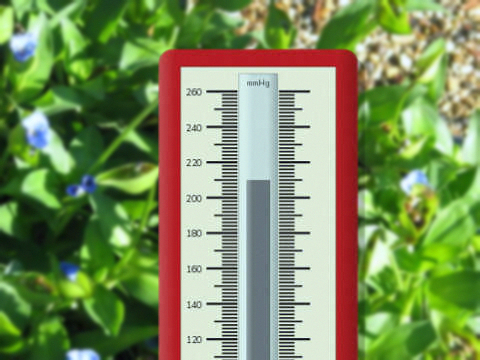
210 mmHg
